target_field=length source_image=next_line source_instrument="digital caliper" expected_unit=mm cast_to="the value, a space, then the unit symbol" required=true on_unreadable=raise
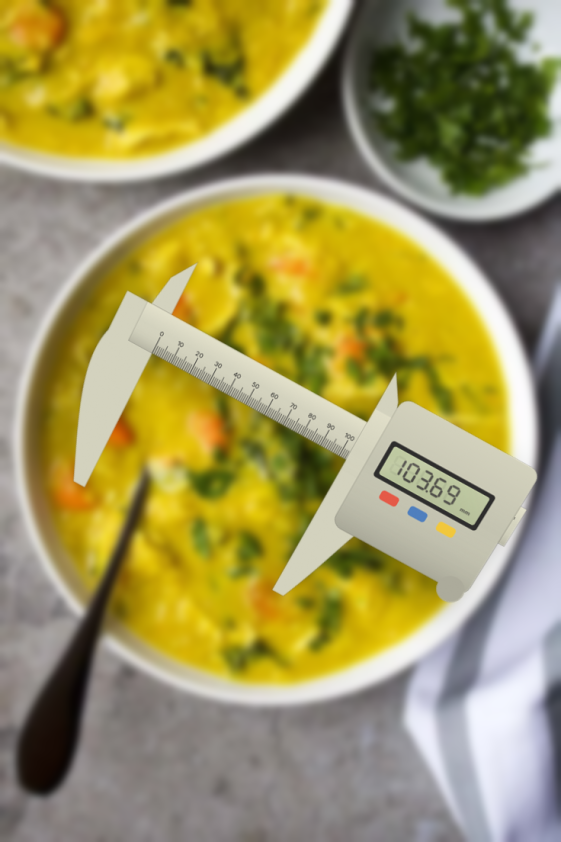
103.69 mm
